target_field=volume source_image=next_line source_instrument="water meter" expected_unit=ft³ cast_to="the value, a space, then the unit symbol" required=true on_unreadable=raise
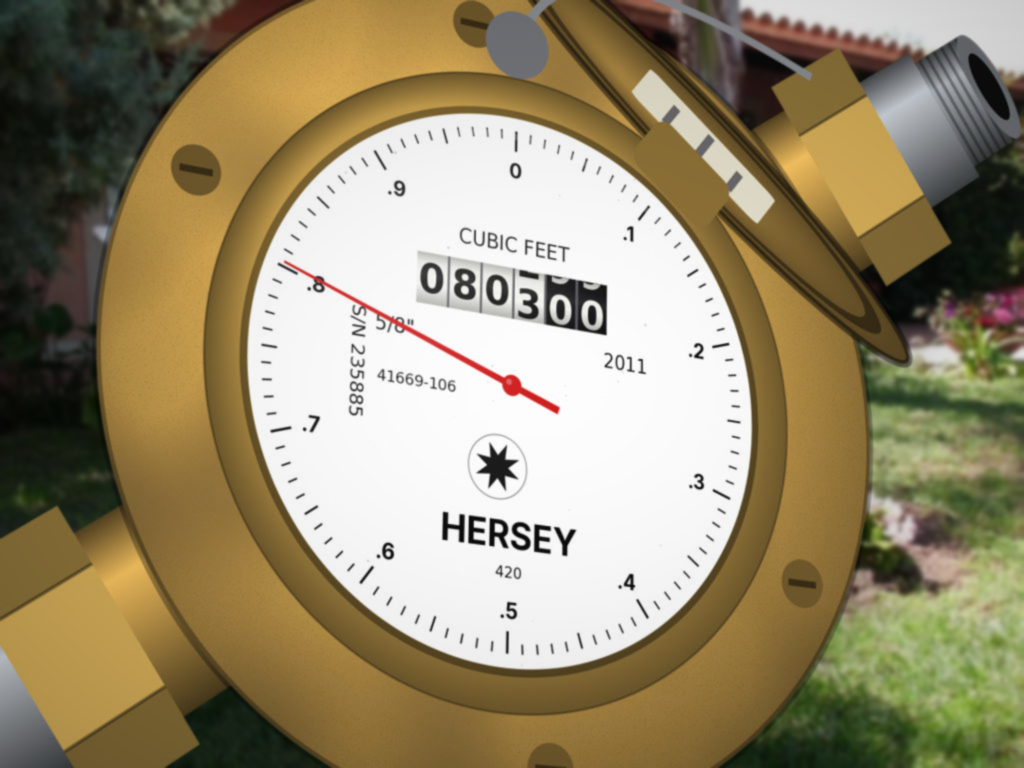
80299.80 ft³
